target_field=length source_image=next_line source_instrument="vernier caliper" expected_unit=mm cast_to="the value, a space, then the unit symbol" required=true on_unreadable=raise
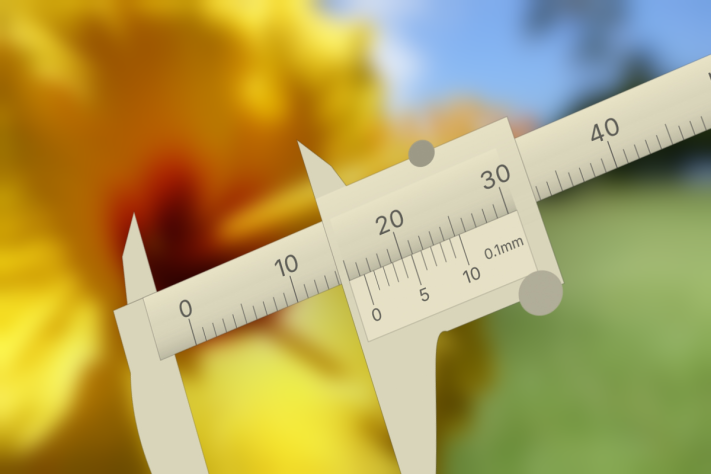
16.4 mm
